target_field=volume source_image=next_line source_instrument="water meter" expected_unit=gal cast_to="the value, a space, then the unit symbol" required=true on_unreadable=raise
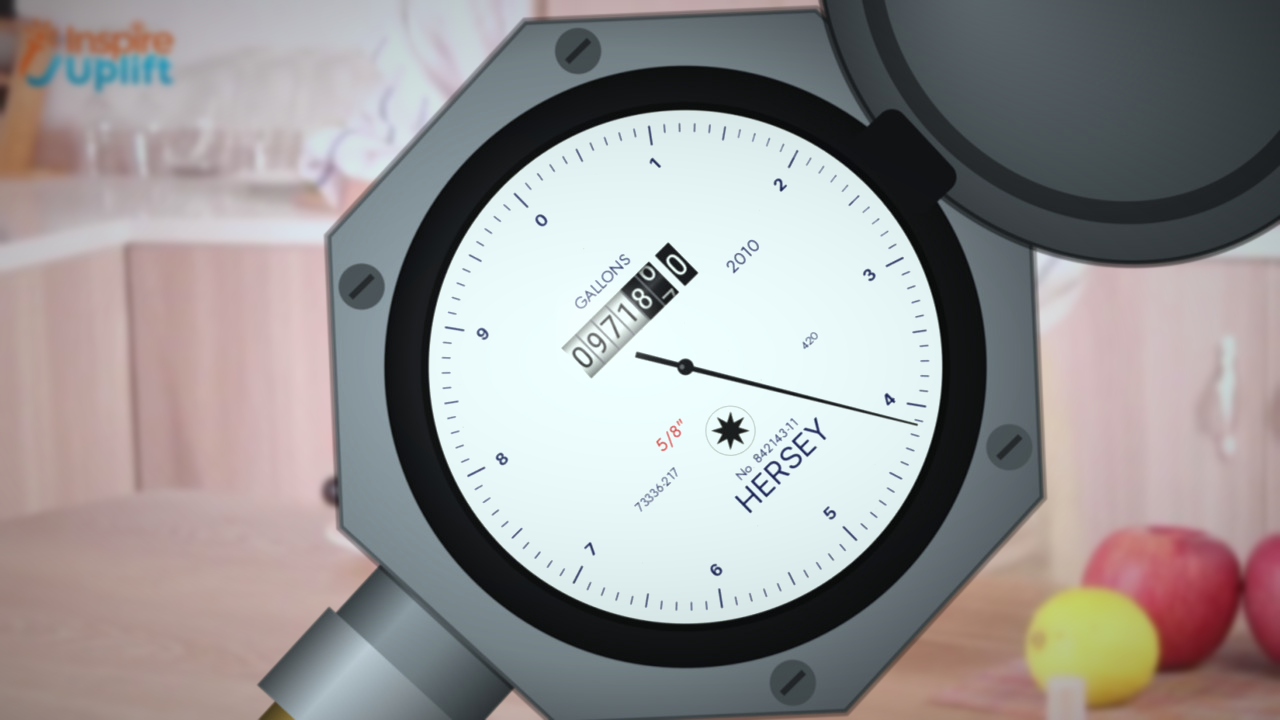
971864.1 gal
